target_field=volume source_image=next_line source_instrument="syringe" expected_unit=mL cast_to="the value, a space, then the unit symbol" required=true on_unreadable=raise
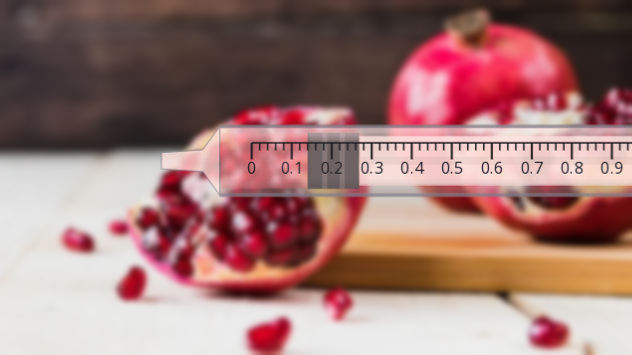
0.14 mL
